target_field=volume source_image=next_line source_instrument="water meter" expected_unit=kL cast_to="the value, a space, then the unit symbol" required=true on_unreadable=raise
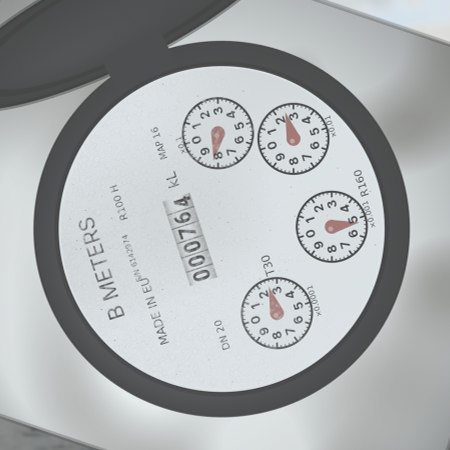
763.8252 kL
